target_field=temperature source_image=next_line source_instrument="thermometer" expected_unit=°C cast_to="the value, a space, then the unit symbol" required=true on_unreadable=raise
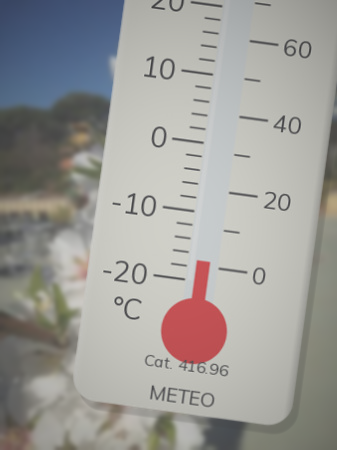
-17 °C
